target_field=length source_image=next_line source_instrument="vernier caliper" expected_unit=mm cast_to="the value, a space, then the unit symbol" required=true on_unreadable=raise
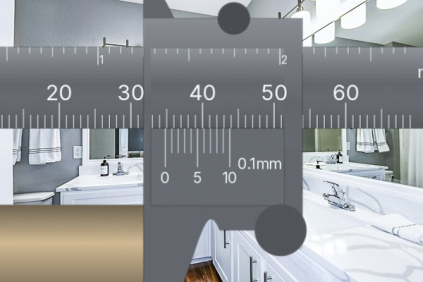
34.8 mm
